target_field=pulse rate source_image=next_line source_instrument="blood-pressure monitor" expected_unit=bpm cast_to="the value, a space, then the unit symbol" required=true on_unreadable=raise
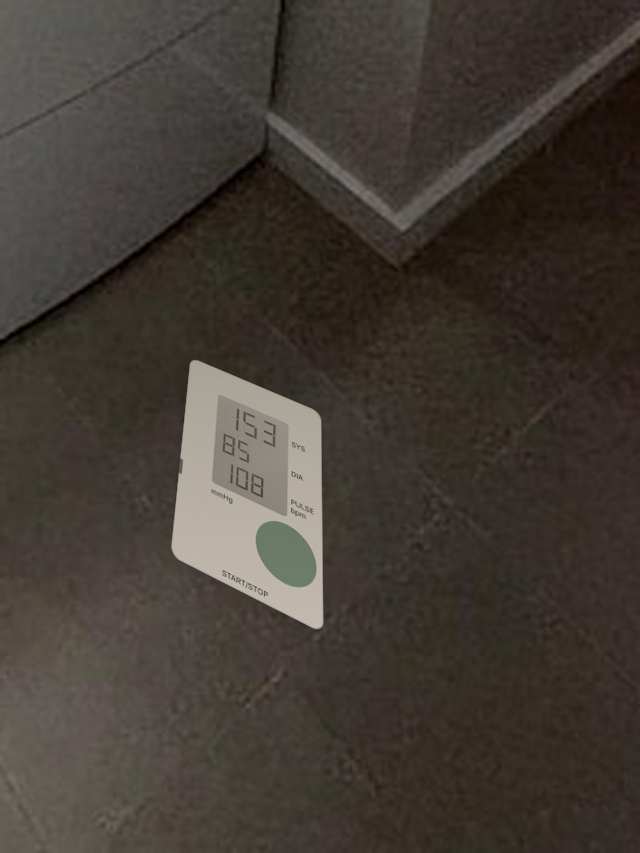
108 bpm
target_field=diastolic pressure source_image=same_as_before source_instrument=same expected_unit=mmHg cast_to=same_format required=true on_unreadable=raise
85 mmHg
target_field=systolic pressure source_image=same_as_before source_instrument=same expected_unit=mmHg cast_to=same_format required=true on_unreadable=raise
153 mmHg
